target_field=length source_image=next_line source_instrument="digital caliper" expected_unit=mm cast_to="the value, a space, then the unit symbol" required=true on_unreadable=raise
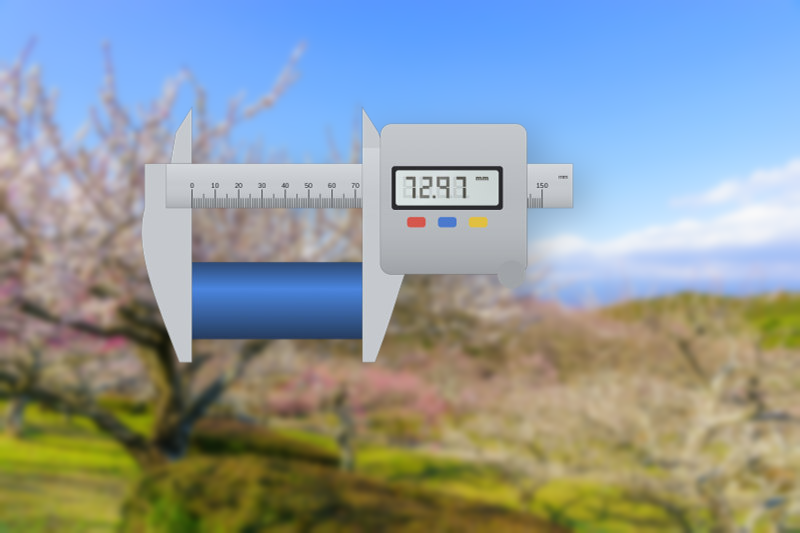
72.97 mm
